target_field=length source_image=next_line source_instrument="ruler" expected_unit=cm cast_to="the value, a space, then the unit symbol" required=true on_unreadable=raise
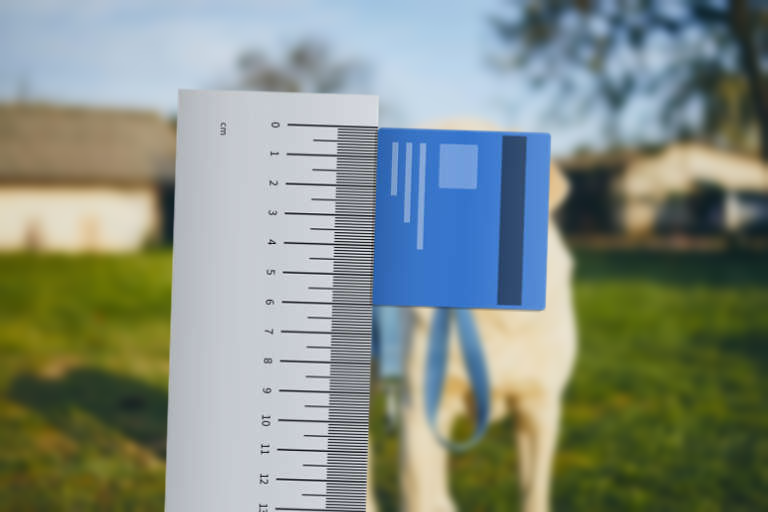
6 cm
